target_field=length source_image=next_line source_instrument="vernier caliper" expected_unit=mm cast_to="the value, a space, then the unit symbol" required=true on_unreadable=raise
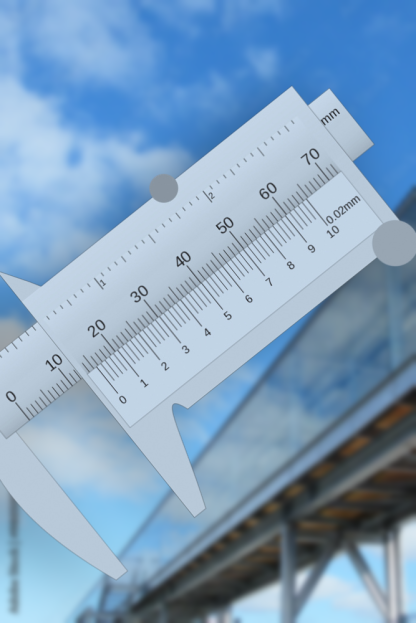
15.6 mm
